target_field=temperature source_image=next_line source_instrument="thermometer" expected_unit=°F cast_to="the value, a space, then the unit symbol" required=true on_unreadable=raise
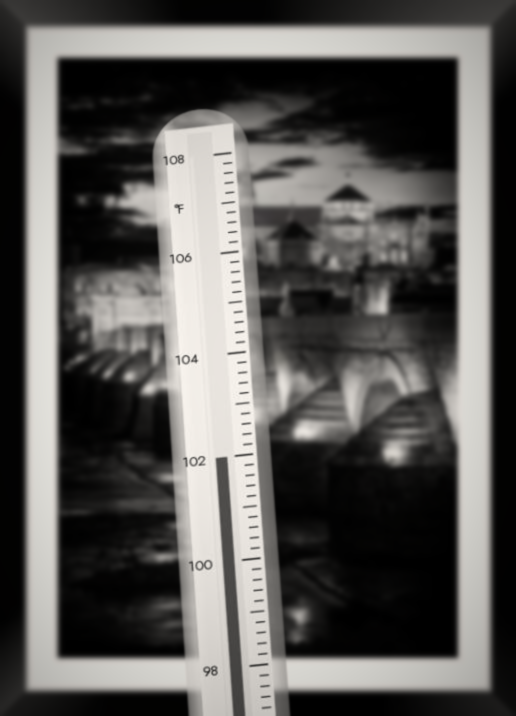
102 °F
